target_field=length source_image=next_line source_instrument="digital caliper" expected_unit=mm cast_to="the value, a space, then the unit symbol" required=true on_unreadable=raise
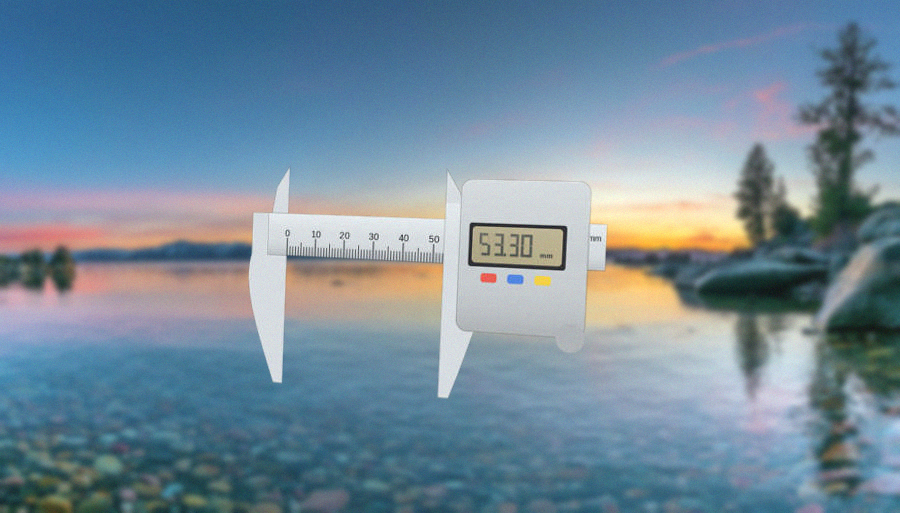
53.30 mm
